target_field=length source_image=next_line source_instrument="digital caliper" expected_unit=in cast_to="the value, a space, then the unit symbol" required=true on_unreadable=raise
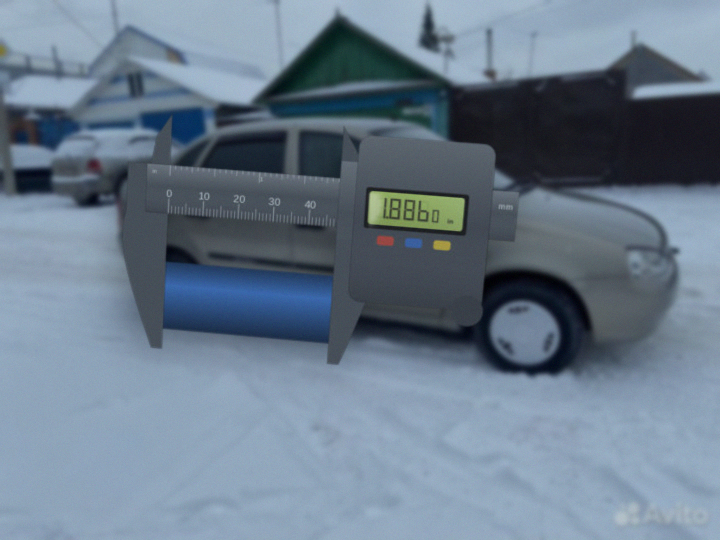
1.8860 in
